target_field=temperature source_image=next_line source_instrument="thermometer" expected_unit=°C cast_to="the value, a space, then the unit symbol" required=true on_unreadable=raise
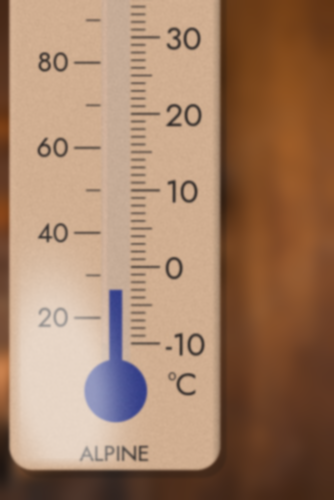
-3 °C
